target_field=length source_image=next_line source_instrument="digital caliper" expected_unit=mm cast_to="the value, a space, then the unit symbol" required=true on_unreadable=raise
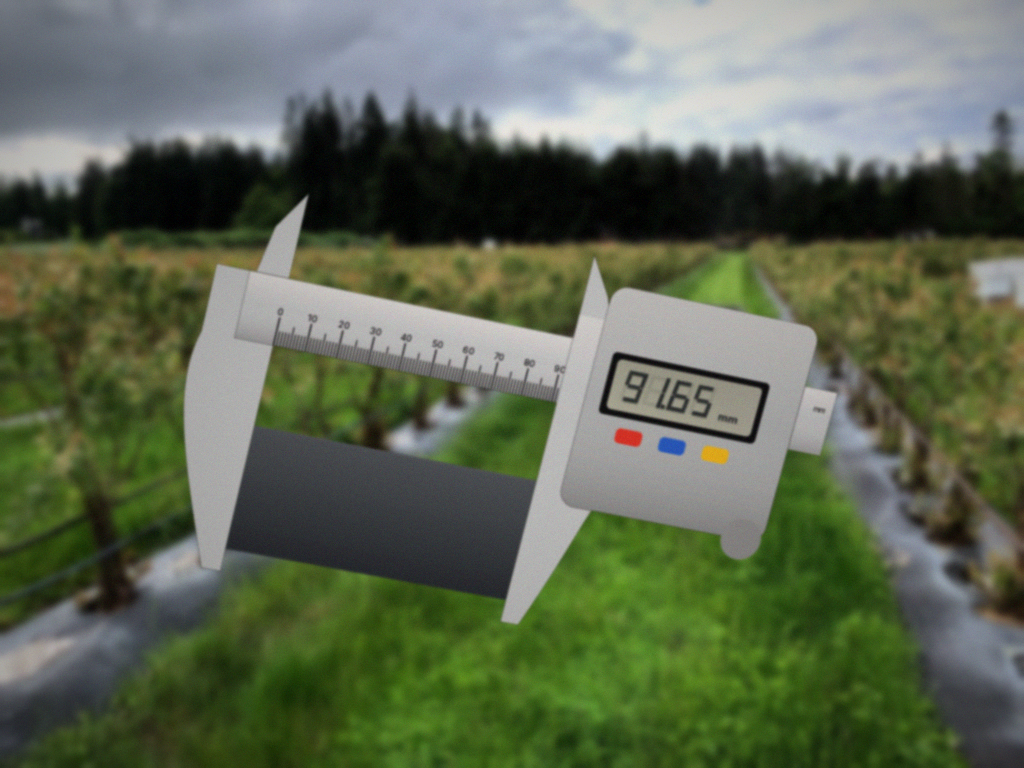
91.65 mm
